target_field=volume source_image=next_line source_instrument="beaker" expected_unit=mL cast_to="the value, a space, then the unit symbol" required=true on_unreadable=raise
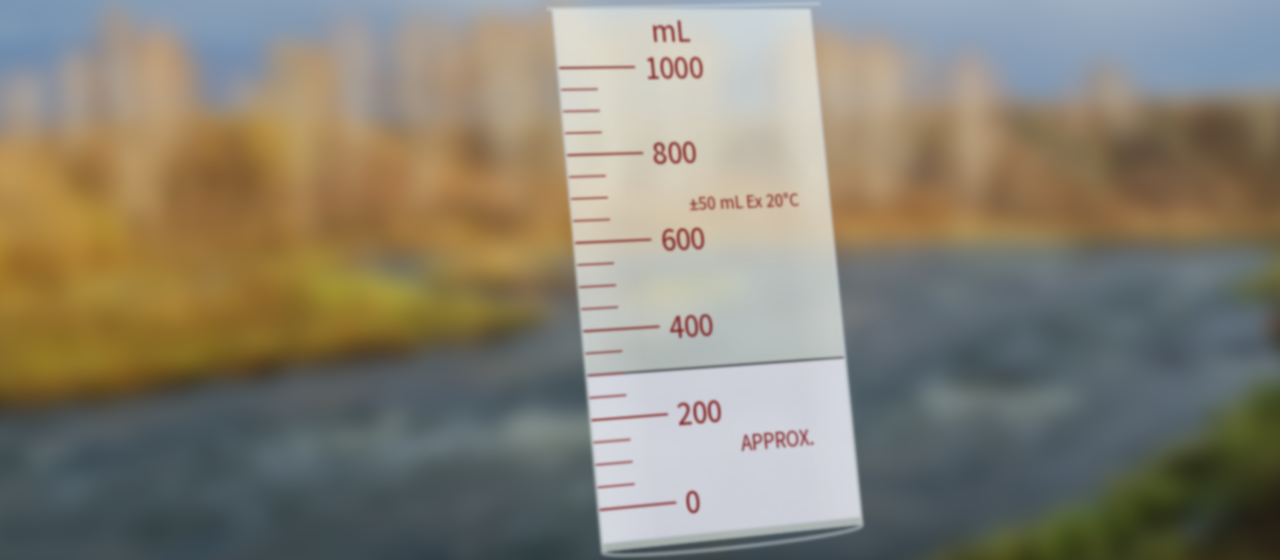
300 mL
